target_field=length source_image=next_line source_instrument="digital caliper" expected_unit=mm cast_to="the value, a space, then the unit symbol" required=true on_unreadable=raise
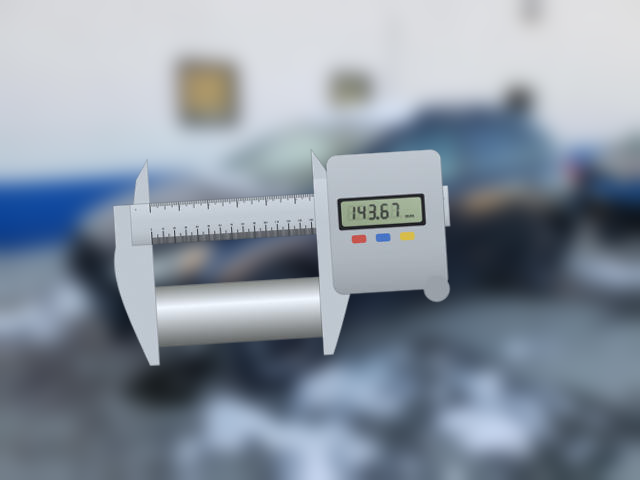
143.67 mm
